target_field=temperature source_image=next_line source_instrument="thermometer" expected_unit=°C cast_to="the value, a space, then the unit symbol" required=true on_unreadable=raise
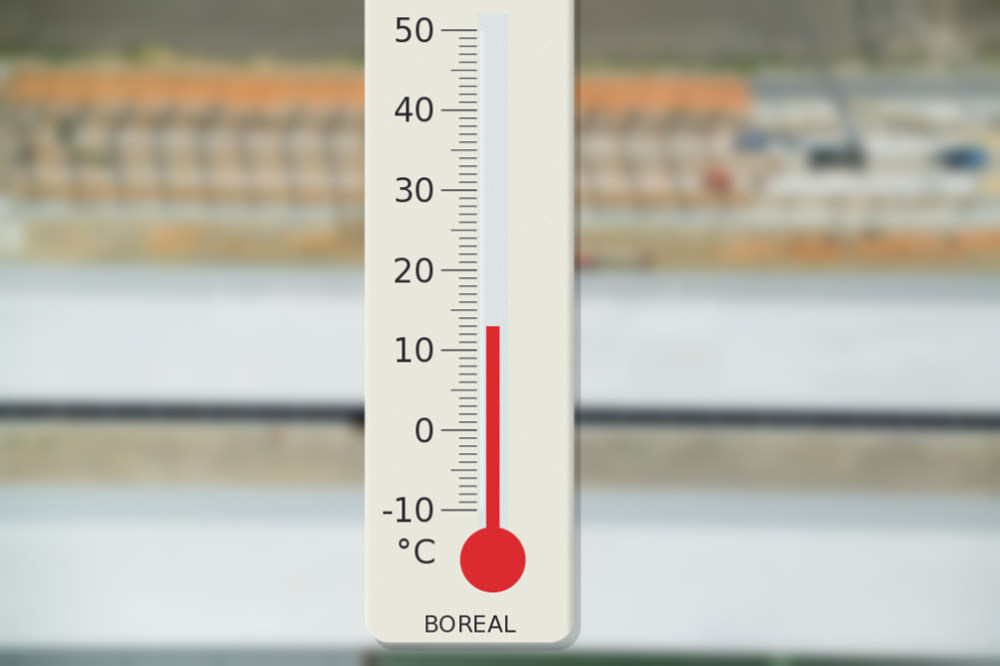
13 °C
